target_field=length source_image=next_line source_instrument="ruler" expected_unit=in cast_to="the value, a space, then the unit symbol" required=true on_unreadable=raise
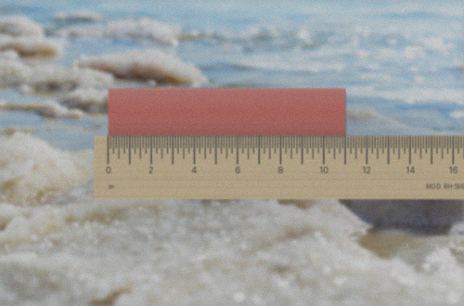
11 in
